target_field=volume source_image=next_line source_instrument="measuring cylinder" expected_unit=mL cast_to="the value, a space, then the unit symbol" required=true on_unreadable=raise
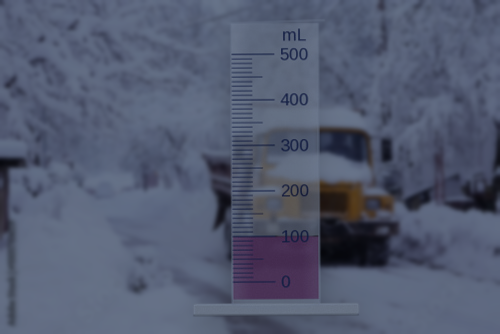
100 mL
